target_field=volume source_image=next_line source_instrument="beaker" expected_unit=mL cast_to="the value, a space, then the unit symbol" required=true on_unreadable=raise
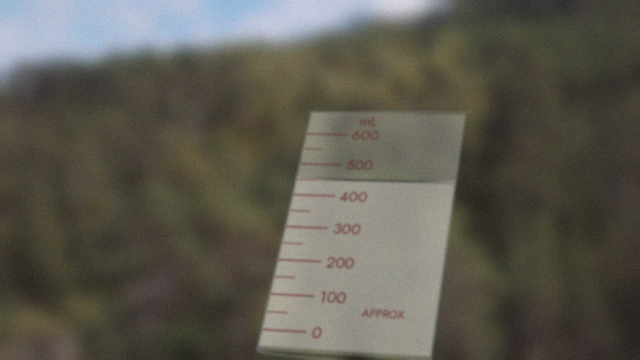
450 mL
